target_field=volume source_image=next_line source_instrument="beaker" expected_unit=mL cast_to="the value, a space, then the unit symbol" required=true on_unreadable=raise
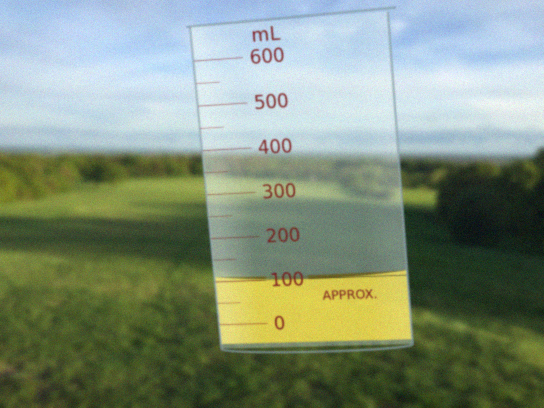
100 mL
